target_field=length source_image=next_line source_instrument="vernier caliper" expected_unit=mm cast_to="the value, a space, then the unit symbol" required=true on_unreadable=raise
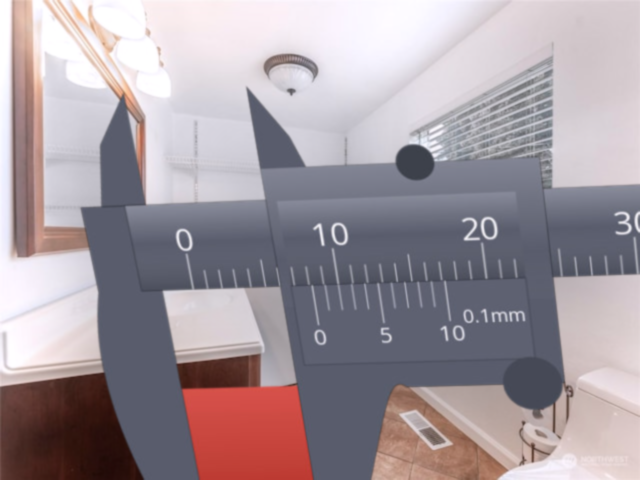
8.2 mm
